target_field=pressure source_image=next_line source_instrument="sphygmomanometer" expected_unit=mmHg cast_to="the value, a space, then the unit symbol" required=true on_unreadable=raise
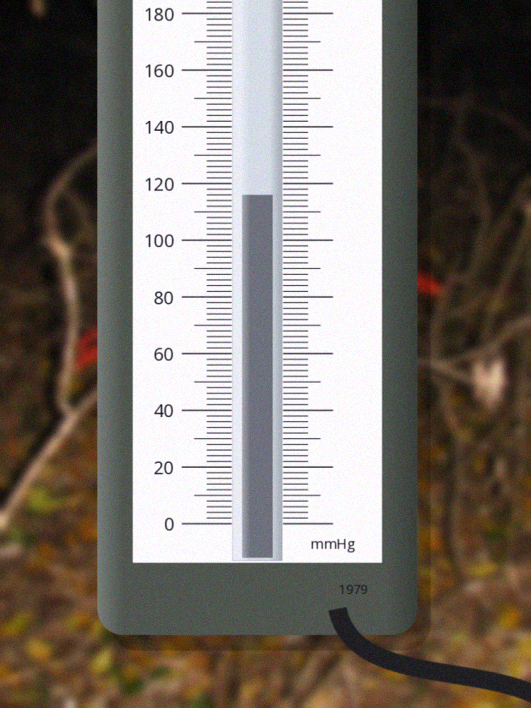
116 mmHg
